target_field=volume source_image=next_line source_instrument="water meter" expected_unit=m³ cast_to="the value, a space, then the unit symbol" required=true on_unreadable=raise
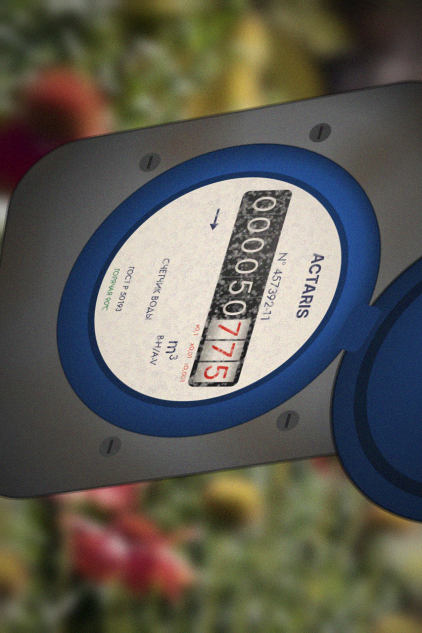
50.775 m³
